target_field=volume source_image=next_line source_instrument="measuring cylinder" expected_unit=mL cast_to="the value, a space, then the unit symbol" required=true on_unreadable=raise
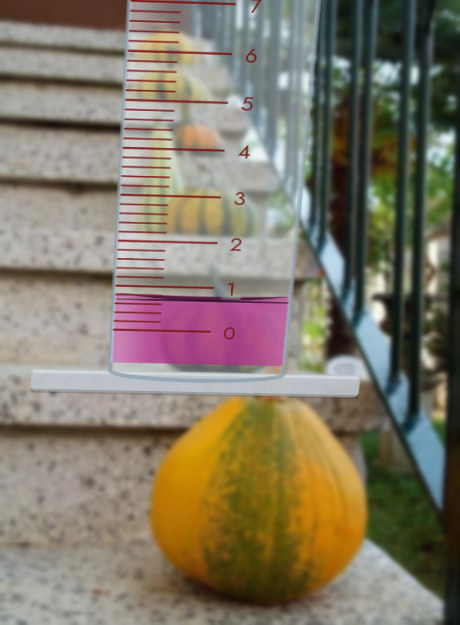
0.7 mL
